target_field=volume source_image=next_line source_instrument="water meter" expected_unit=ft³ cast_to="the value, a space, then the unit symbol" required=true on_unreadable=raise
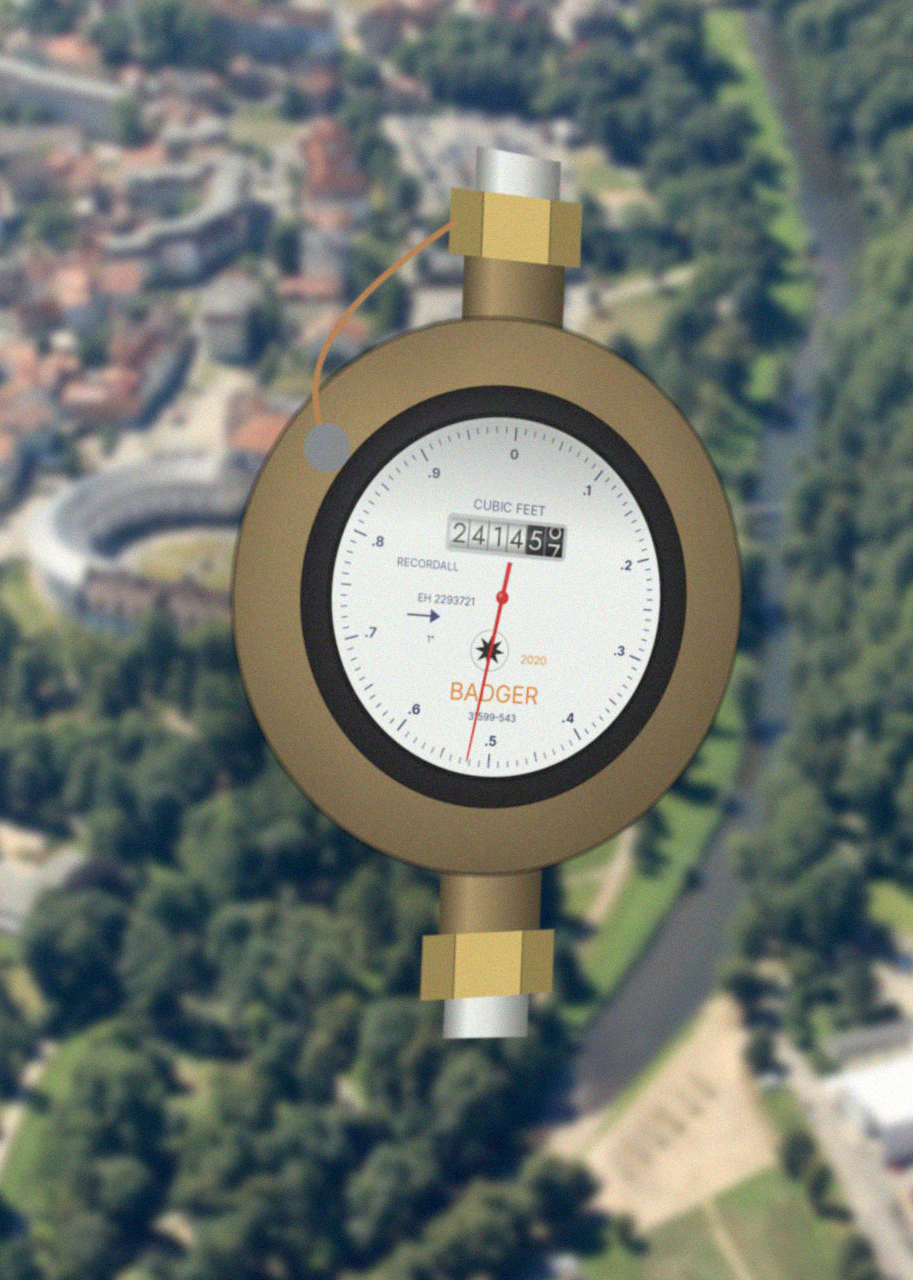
241456.52 ft³
